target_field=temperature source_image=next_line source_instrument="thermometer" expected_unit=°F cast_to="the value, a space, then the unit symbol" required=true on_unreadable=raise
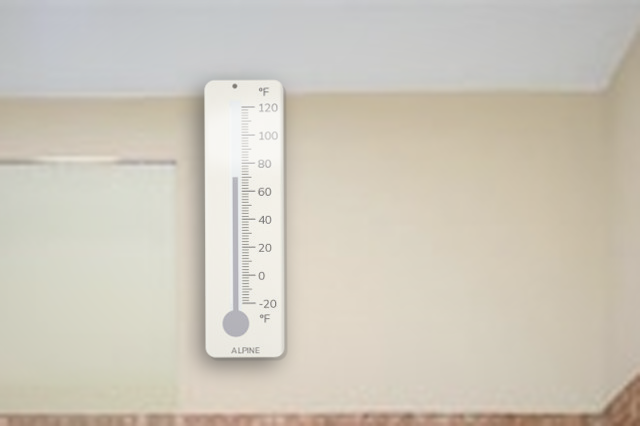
70 °F
